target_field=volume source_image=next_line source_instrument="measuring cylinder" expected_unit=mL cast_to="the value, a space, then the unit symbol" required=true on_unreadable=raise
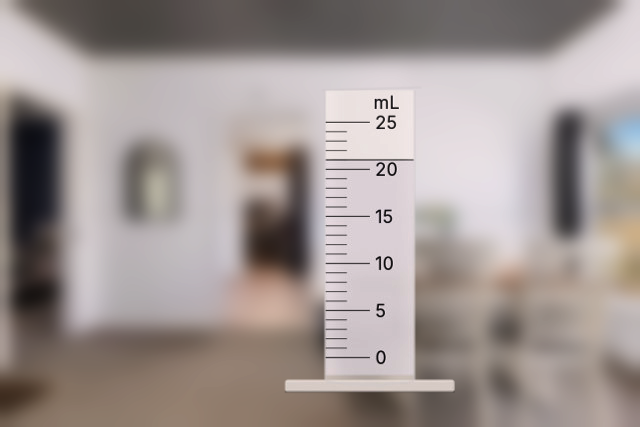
21 mL
